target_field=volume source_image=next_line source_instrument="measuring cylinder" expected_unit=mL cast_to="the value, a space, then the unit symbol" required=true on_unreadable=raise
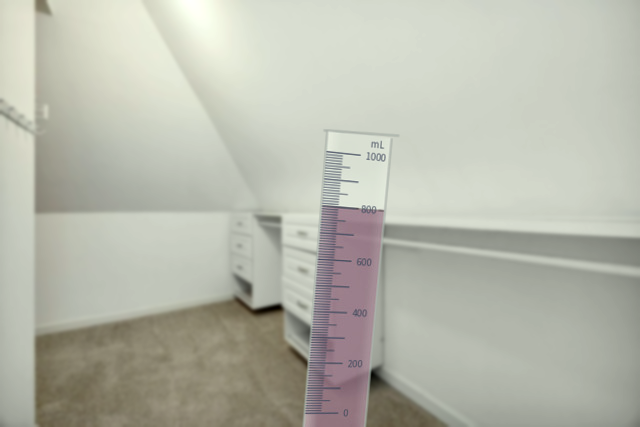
800 mL
